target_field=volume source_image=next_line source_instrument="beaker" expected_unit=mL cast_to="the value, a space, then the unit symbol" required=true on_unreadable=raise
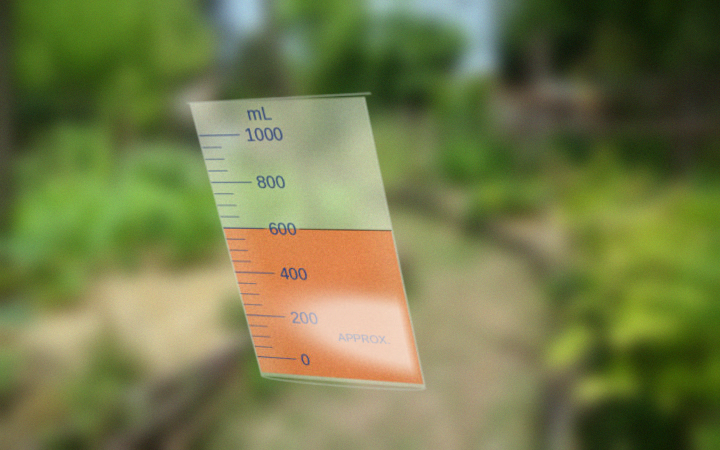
600 mL
